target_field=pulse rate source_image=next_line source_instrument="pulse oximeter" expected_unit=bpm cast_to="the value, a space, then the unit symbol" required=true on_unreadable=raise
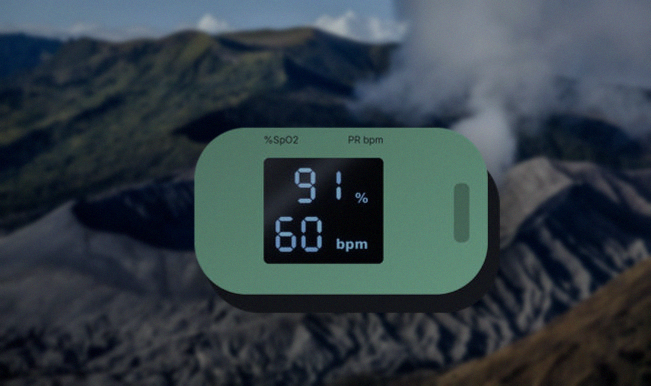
60 bpm
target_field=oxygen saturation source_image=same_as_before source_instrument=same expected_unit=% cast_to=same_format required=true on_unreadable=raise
91 %
